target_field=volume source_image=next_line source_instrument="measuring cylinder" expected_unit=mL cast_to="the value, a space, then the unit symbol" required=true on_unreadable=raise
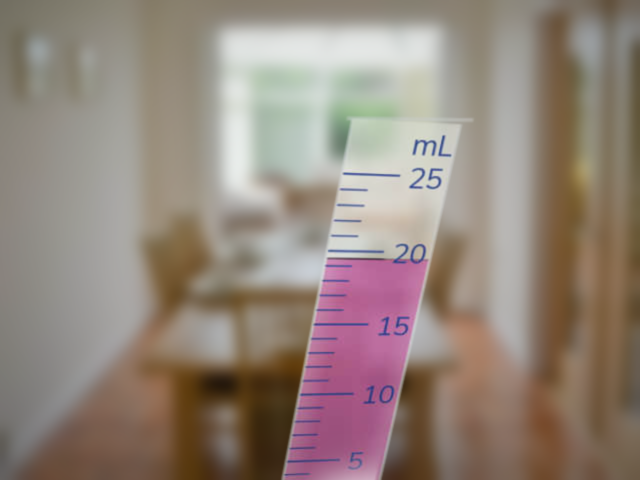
19.5 mL
